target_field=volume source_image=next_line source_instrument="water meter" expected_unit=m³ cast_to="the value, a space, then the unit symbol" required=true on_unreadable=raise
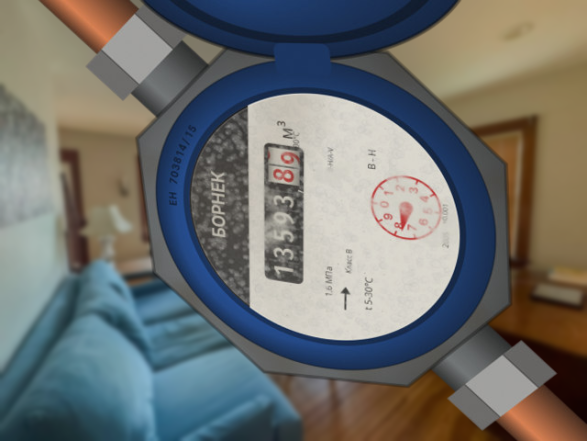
13593.887 m³
